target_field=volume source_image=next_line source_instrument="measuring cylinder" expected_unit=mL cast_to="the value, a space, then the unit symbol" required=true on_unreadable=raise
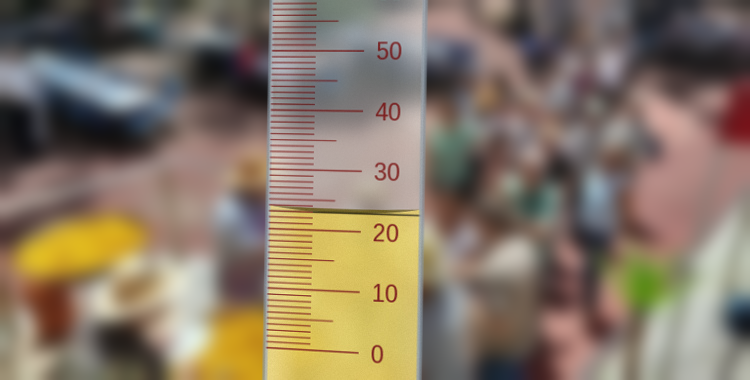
23 mL
